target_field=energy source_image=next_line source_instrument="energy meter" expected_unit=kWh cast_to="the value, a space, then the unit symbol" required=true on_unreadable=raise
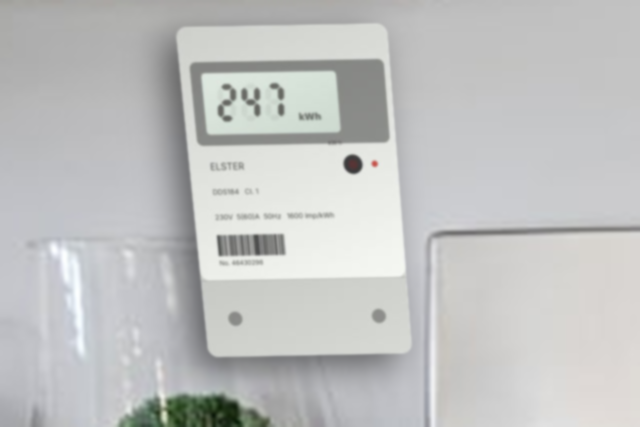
247 kWh
